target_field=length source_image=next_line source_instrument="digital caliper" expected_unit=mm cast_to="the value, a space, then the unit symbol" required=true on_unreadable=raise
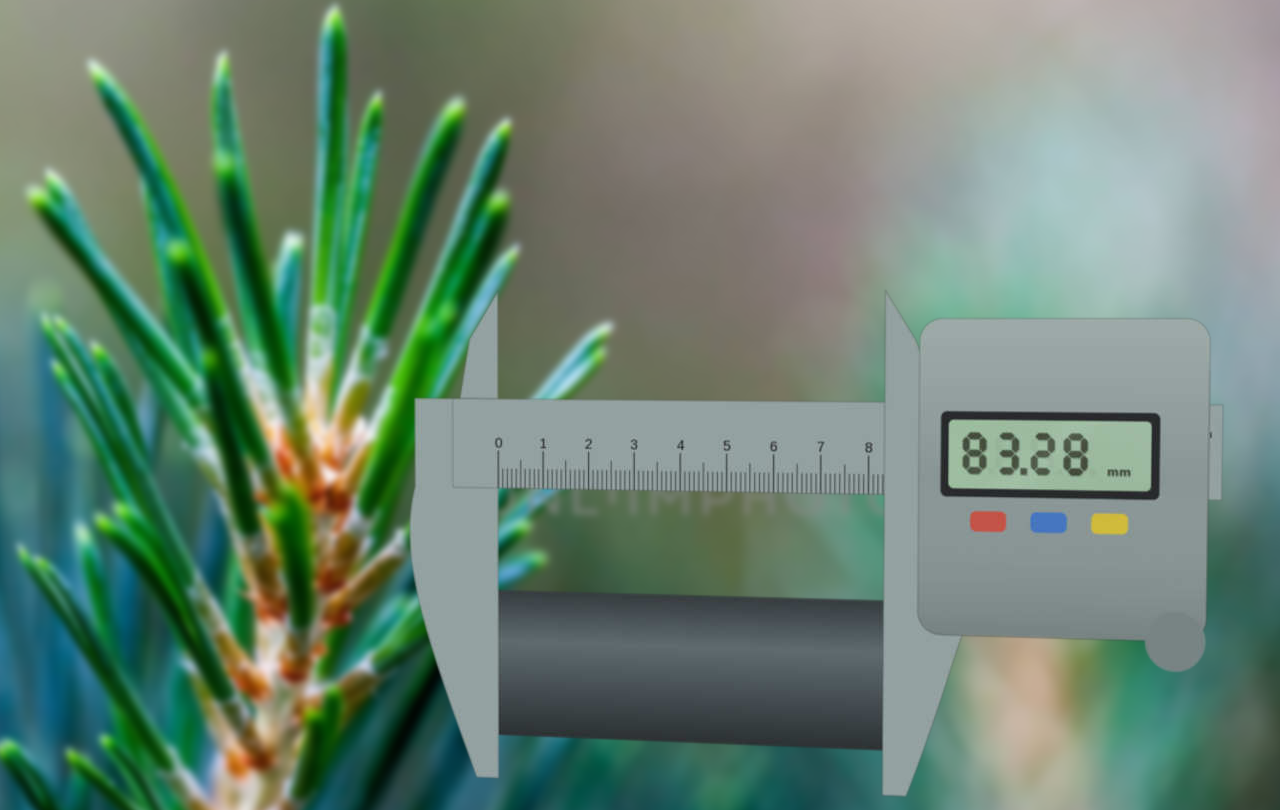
83.28 mm
